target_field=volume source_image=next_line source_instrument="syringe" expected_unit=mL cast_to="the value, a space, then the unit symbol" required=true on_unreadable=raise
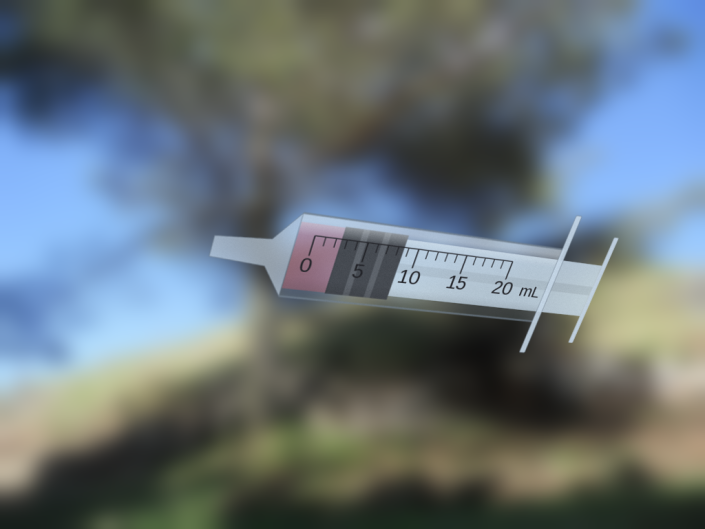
2.5 mL
